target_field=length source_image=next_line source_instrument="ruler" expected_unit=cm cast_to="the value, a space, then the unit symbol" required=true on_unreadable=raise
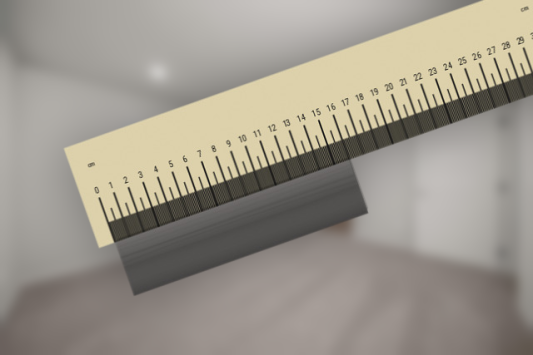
16 cm
